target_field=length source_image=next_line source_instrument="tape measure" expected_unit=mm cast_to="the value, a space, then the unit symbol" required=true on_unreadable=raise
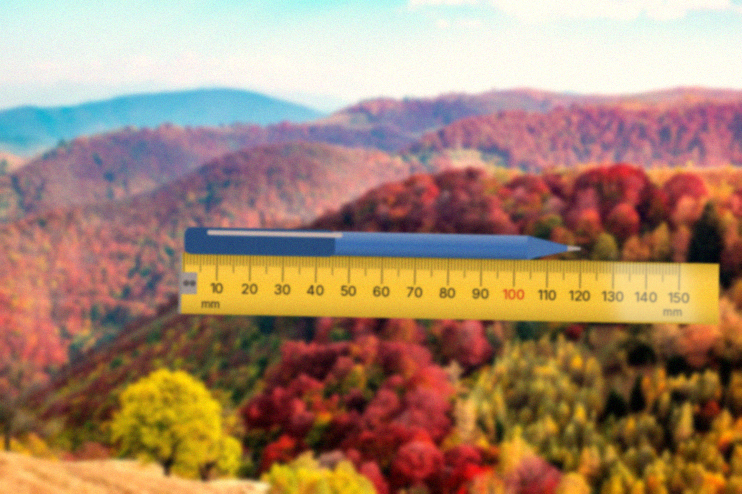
120 mm
